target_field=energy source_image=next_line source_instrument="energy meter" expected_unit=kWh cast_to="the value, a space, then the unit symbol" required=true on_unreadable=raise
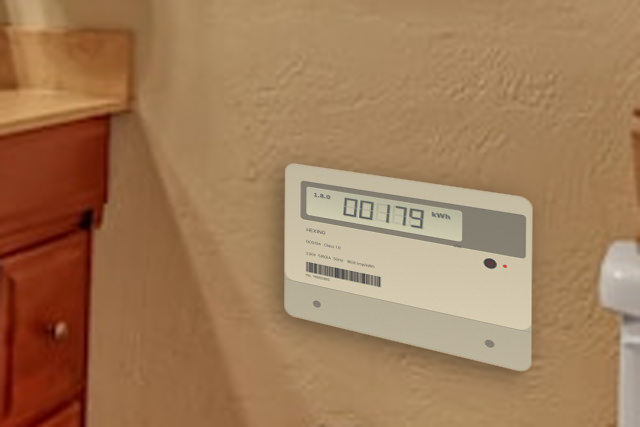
179 kWh
